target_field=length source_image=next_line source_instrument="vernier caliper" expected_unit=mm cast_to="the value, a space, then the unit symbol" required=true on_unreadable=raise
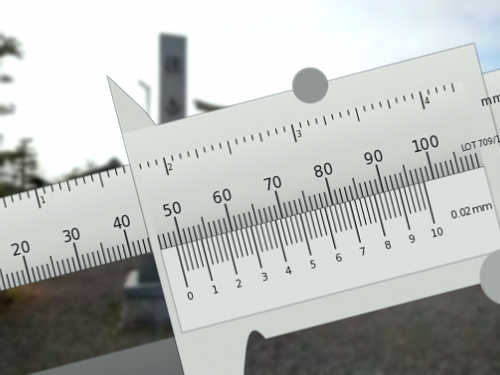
49.0 mm
